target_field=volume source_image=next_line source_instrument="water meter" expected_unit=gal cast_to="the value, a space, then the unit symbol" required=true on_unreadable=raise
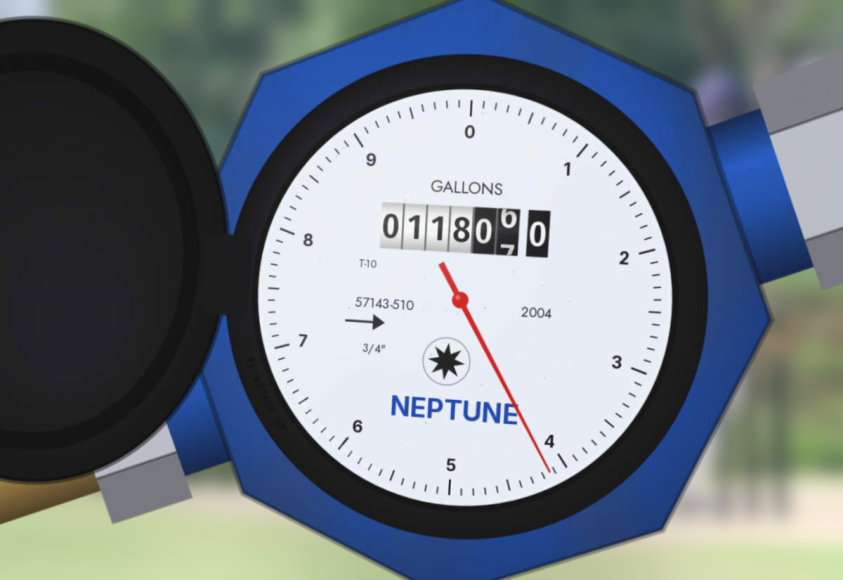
118064.1 gal
